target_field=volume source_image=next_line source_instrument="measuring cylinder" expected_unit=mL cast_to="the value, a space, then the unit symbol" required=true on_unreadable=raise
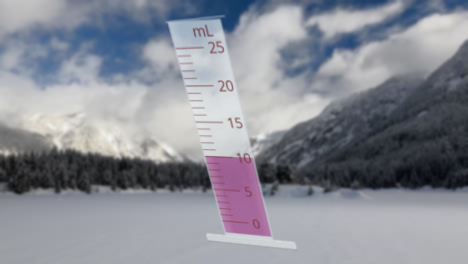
10 mL
